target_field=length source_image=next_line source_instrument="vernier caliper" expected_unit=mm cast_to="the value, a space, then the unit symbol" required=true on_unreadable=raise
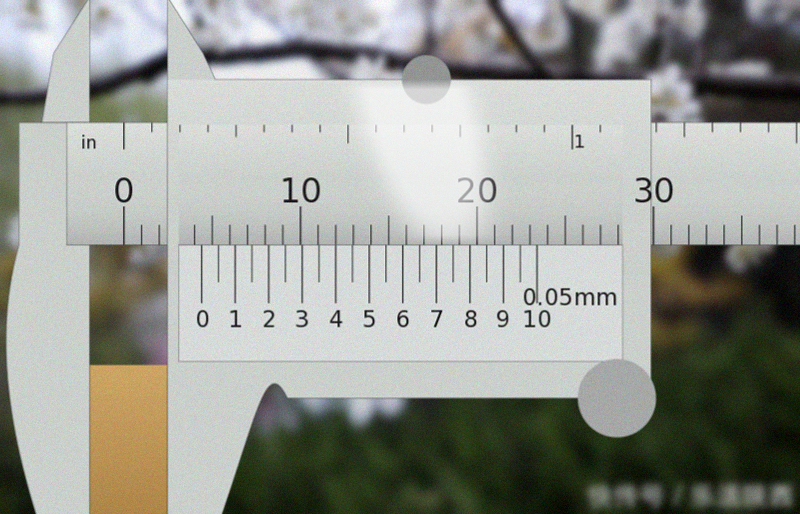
4.4 mm
